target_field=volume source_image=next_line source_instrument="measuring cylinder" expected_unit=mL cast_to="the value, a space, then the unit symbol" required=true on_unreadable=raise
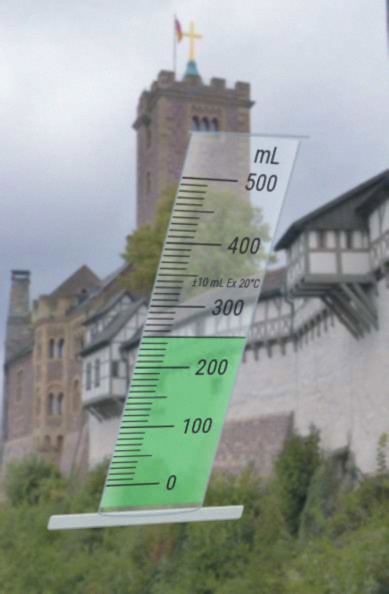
250 mL
